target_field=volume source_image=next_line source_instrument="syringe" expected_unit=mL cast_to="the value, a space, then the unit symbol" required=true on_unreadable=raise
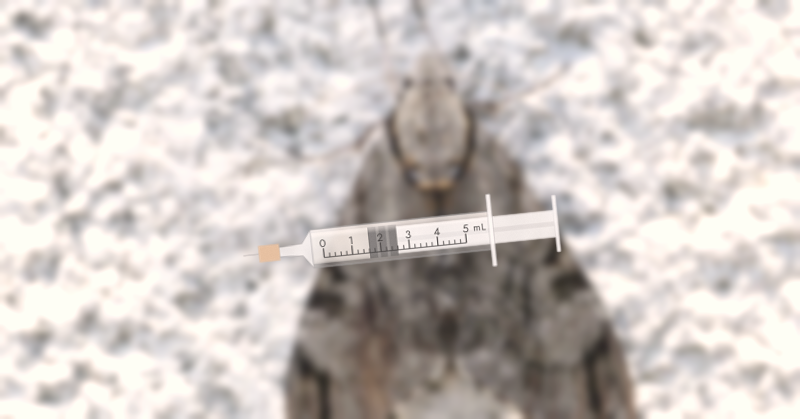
1.6 mL
